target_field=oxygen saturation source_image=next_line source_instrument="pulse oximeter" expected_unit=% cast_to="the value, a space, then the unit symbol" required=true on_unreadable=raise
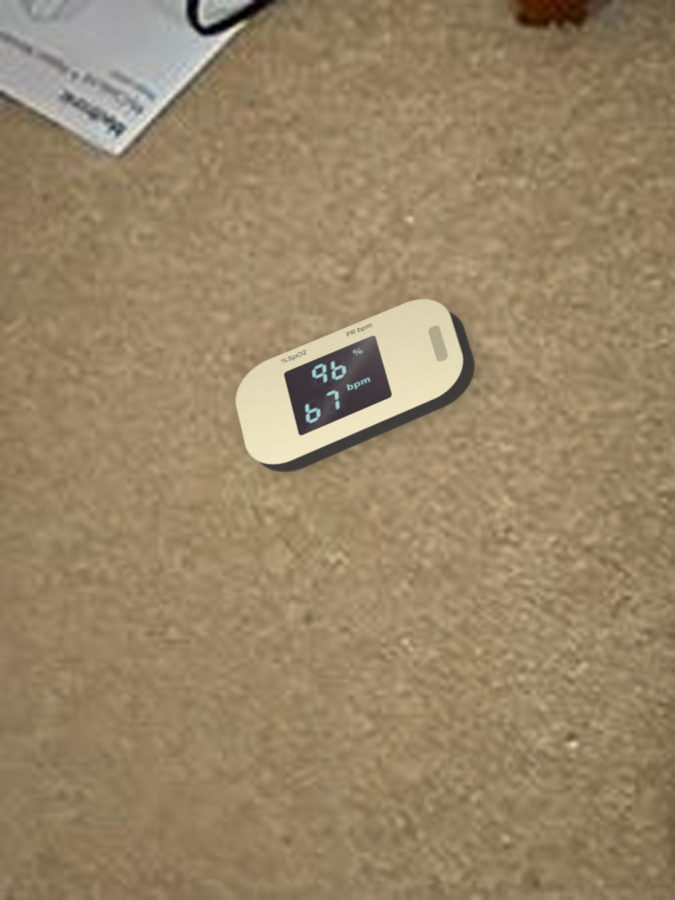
96 %
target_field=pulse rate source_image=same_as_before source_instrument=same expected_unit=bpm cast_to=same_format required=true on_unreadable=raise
67 bpm
